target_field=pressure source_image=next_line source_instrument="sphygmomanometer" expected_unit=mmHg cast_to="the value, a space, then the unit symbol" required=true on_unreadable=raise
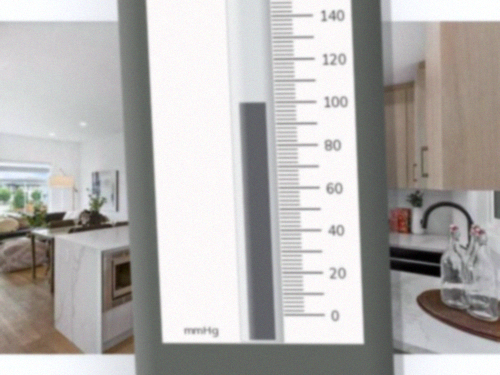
100 mmHg
